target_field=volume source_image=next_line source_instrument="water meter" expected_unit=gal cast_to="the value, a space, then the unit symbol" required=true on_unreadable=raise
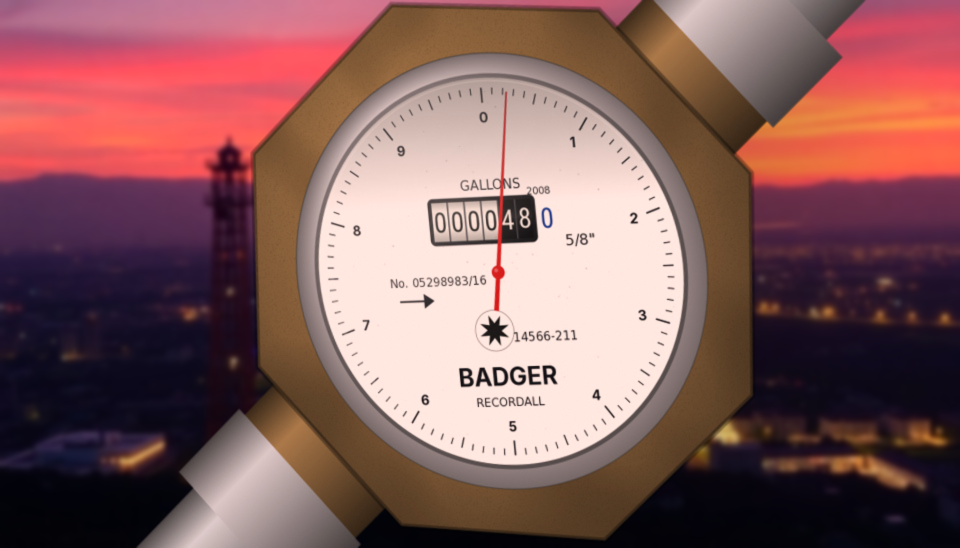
480.2 gal
